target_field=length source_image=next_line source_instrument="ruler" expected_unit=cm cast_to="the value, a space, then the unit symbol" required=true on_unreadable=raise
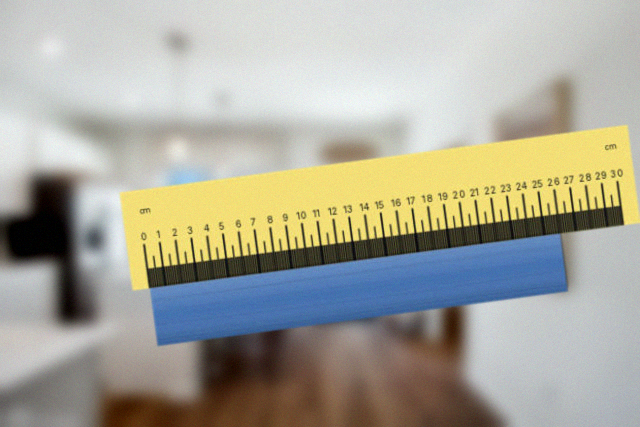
26 cm
